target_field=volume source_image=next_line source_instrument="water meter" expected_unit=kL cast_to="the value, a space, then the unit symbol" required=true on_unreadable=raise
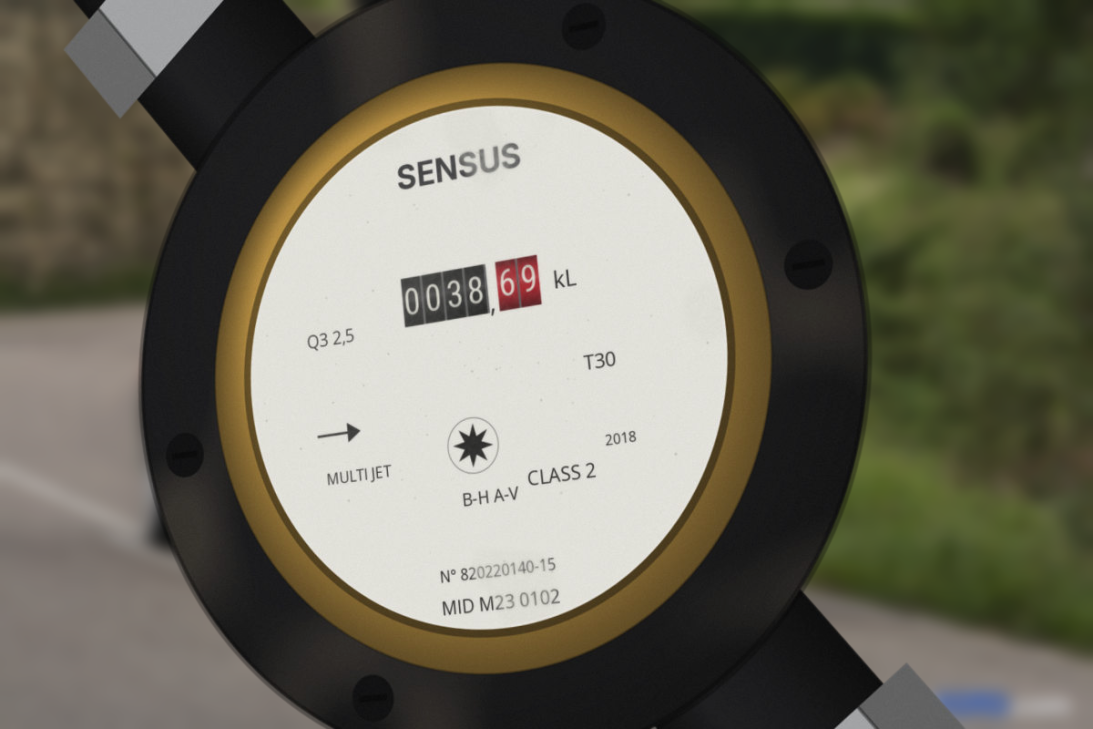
38.69 kL
